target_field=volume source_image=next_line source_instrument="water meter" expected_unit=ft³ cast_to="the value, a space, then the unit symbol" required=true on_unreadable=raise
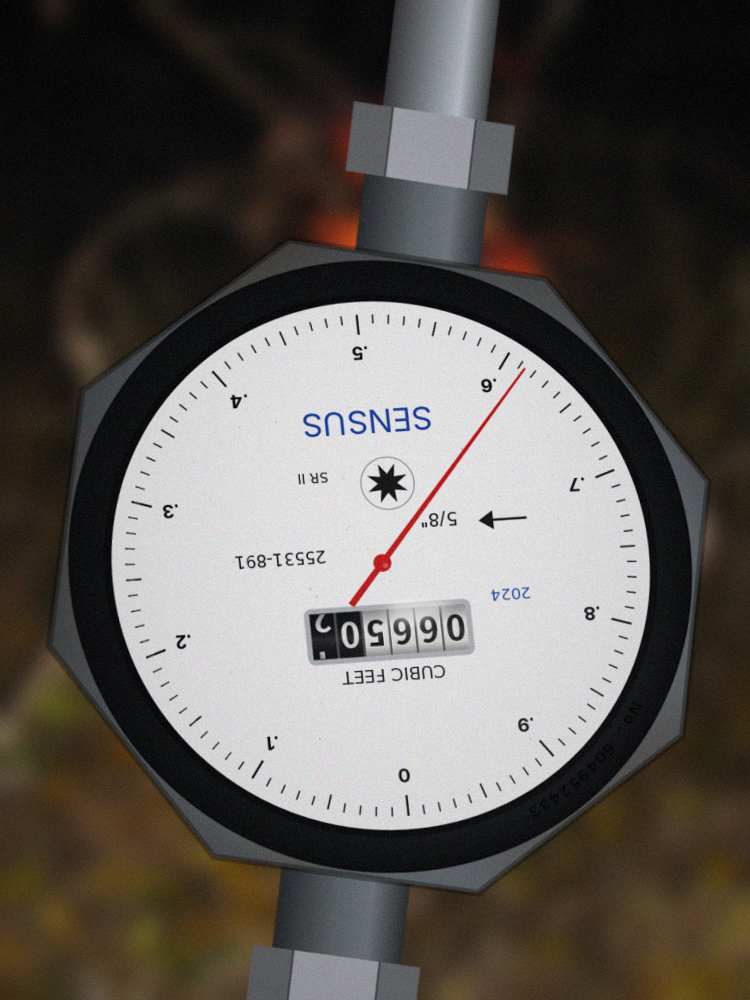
66501.61 ft³
